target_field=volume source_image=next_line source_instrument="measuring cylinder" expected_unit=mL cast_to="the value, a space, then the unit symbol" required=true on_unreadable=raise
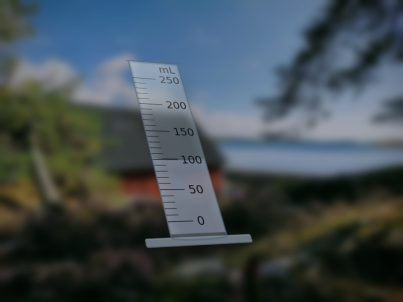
100 mL
